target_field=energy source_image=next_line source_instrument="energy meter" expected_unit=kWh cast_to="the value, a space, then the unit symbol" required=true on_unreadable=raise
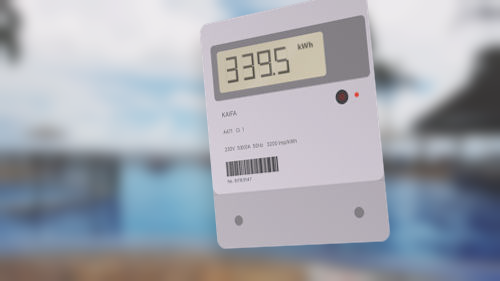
339.5 kWh
